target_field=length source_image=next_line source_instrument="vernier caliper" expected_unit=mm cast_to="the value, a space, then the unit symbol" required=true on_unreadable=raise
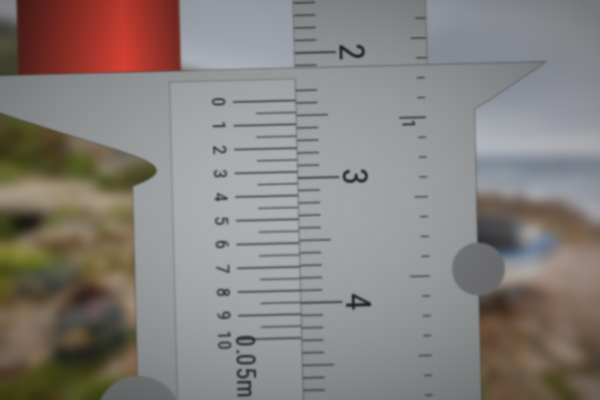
23.8 mm
